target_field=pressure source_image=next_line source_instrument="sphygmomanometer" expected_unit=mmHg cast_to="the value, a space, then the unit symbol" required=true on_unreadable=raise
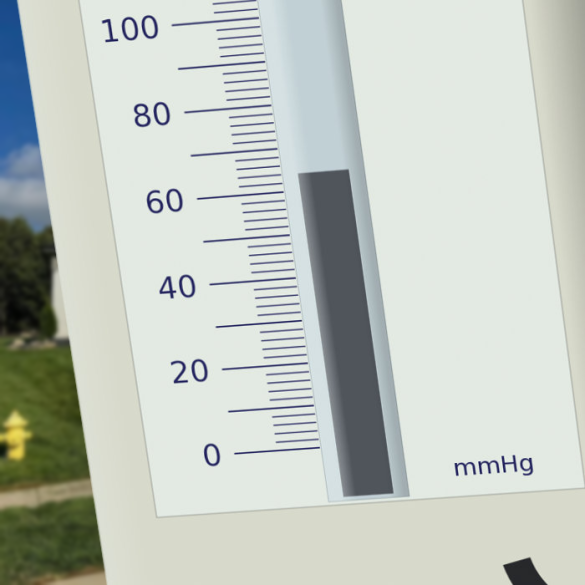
64 mmHg
